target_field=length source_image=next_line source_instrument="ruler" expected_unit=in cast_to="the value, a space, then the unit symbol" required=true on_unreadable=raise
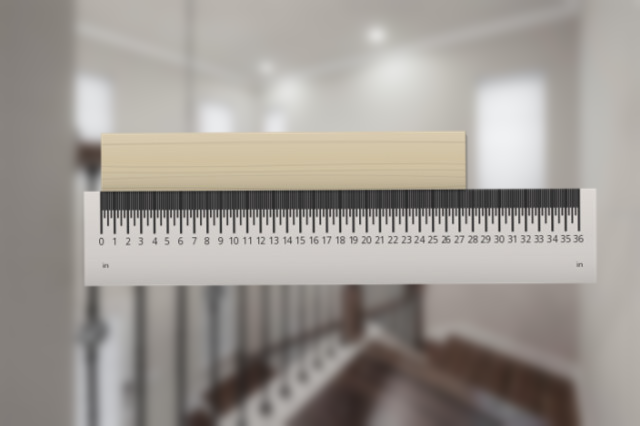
27.5 in
